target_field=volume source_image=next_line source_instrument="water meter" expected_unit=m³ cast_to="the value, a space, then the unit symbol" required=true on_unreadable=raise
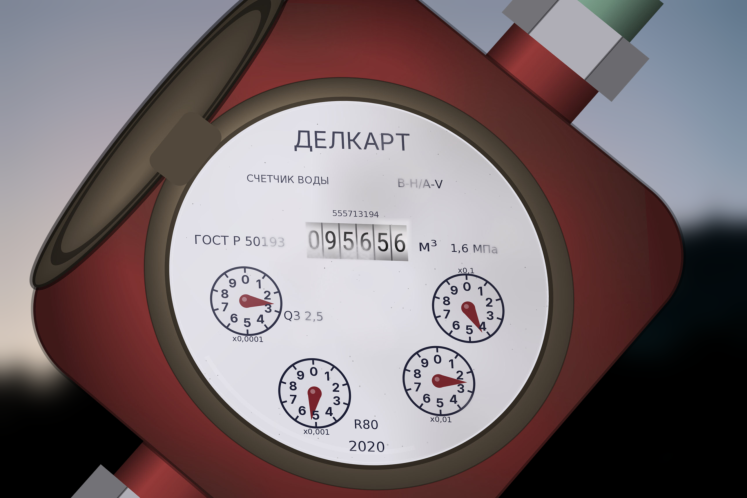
95656.4252 m³
